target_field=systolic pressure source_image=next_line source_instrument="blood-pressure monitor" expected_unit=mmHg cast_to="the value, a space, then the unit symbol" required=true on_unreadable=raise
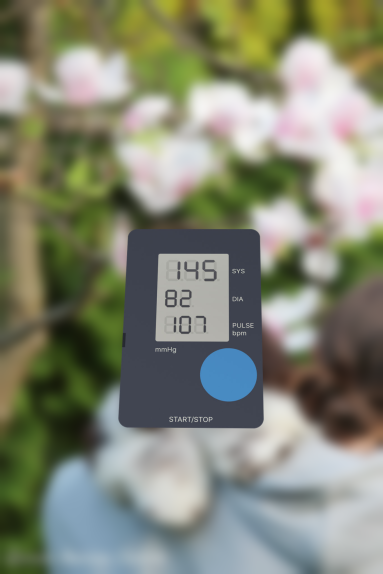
145 mmHg
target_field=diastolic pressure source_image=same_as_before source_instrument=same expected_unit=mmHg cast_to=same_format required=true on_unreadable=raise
82 mmHg
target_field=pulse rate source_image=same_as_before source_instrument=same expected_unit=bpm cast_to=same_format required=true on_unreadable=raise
107 bpm
